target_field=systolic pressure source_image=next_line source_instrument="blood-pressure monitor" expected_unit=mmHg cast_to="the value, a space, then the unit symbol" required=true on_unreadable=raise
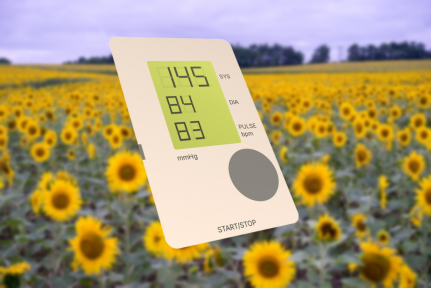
145 mmHg
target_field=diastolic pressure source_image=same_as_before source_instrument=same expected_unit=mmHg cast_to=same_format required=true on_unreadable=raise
84 mmHg
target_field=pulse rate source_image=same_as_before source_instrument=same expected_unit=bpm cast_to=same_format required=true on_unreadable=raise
83 bpm
